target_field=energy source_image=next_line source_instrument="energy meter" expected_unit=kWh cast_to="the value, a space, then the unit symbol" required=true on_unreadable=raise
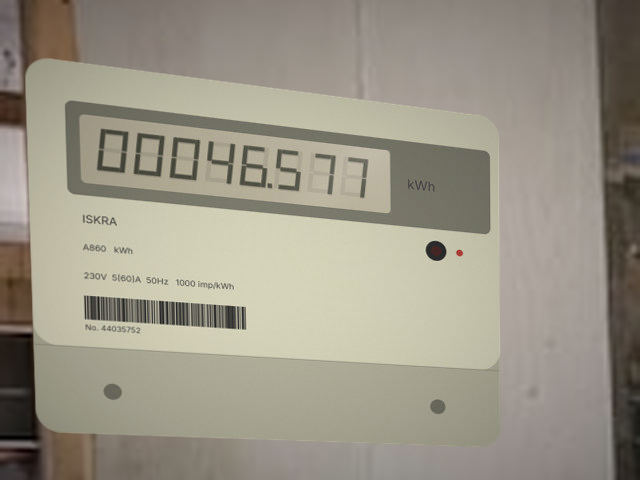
46.577 kWh
